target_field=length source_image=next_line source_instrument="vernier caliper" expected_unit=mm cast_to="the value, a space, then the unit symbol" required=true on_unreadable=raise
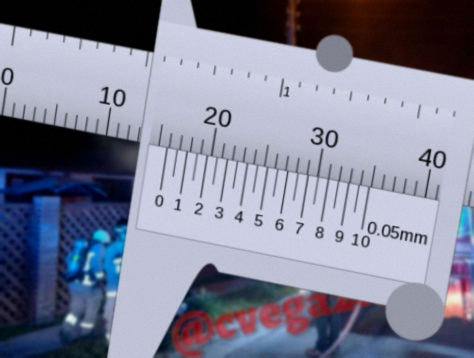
15.8 mm
